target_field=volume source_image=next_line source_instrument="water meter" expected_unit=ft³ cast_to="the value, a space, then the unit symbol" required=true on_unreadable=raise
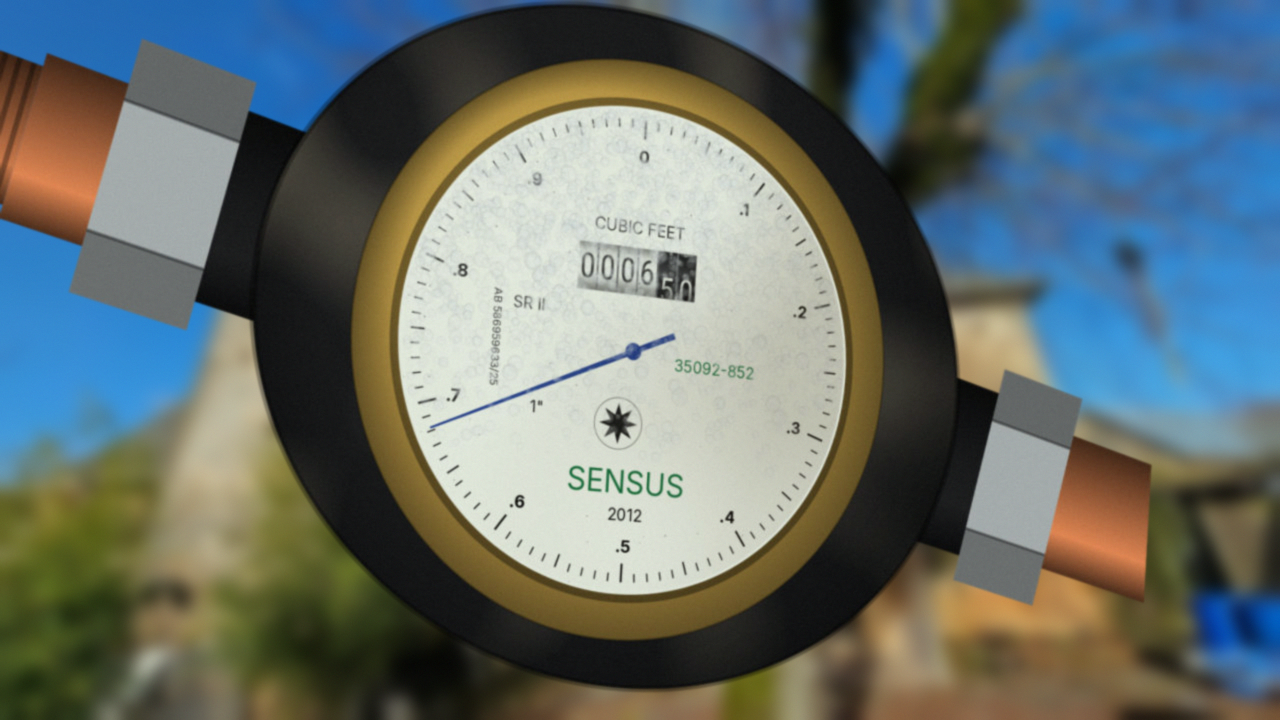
649.68 ft³
